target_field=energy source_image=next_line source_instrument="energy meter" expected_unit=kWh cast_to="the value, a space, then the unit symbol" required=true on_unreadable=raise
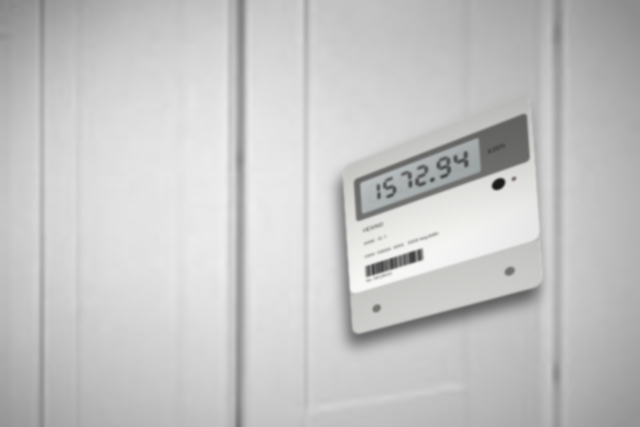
1572.94 kWh
